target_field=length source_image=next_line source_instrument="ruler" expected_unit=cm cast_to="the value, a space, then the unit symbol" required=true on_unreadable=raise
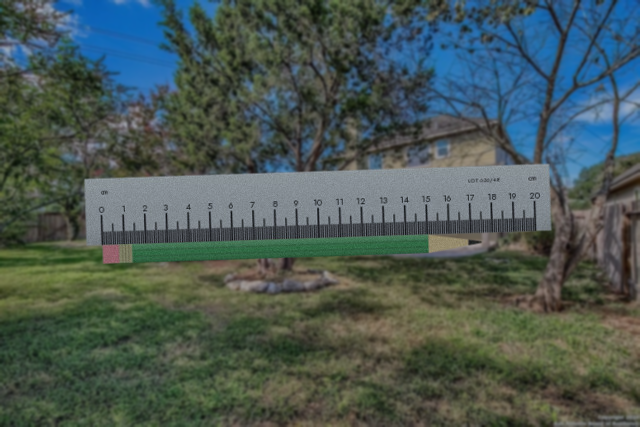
17.5 cm
